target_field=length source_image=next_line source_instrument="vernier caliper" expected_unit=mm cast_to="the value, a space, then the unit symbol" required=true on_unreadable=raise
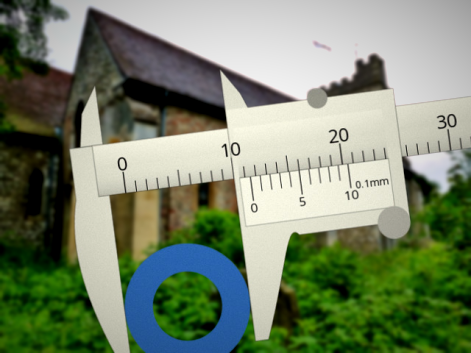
11.5 mm
